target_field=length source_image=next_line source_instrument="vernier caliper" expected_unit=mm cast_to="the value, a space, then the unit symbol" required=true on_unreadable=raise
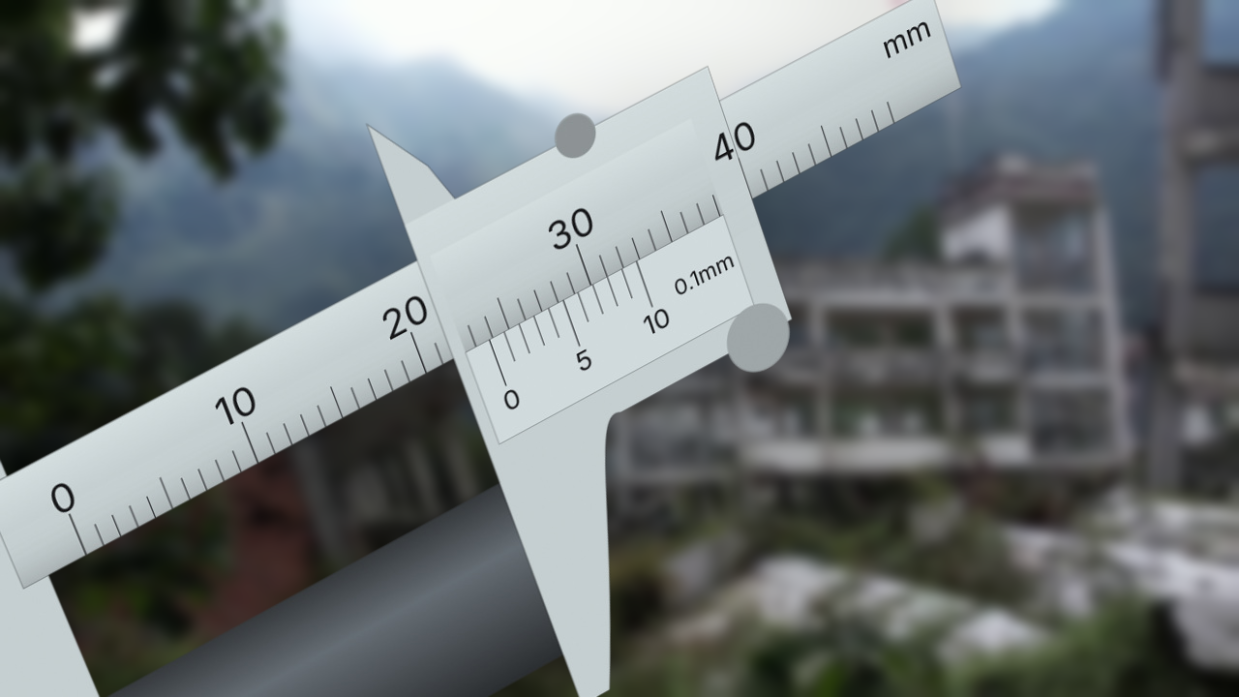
23.8 mm
